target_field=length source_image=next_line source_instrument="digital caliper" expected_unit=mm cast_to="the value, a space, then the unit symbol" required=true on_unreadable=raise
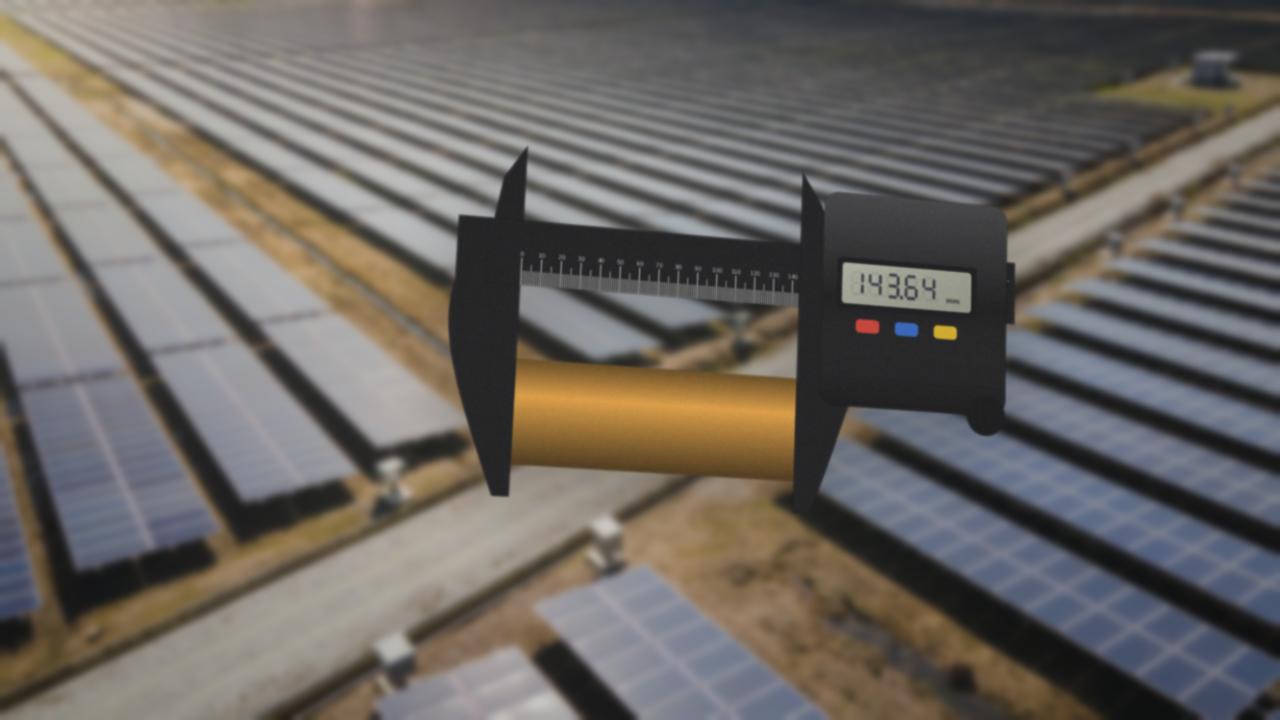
143.64 mm
